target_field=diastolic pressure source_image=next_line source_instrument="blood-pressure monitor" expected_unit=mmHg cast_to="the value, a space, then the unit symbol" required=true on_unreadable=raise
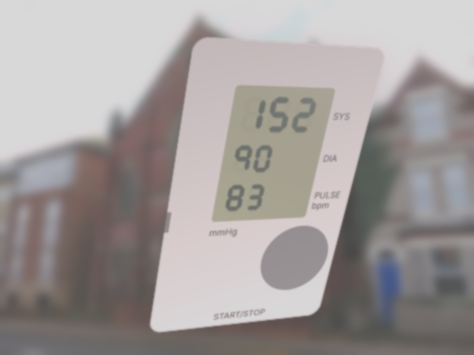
90 mmHg
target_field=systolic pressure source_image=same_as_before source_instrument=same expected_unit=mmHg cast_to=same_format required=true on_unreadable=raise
152 mmHg
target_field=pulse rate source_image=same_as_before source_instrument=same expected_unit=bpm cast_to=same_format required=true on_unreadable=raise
83 bpm
